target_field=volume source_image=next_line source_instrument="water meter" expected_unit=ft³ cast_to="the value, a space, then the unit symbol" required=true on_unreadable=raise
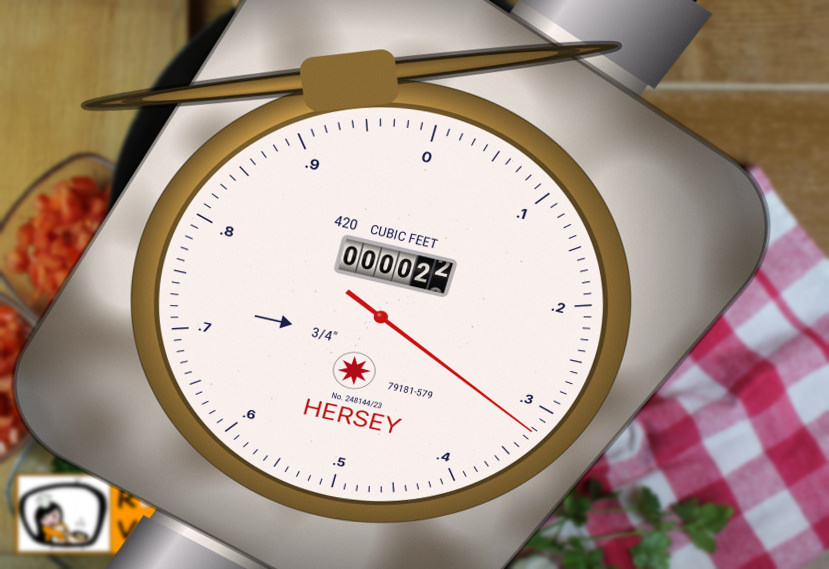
22.32 ft³
